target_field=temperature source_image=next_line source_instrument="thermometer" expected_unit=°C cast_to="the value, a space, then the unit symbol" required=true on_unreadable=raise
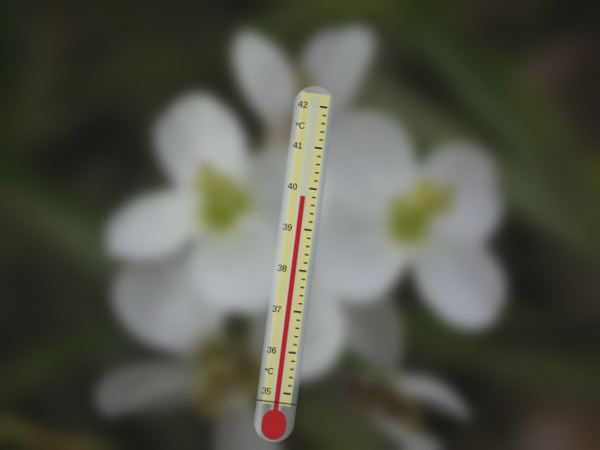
39.8 °C
